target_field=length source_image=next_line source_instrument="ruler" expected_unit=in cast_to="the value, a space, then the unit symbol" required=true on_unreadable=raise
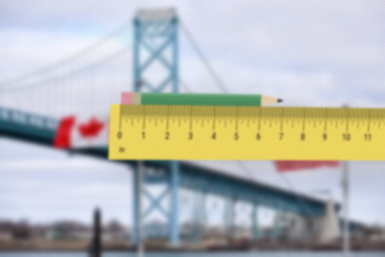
7 in
